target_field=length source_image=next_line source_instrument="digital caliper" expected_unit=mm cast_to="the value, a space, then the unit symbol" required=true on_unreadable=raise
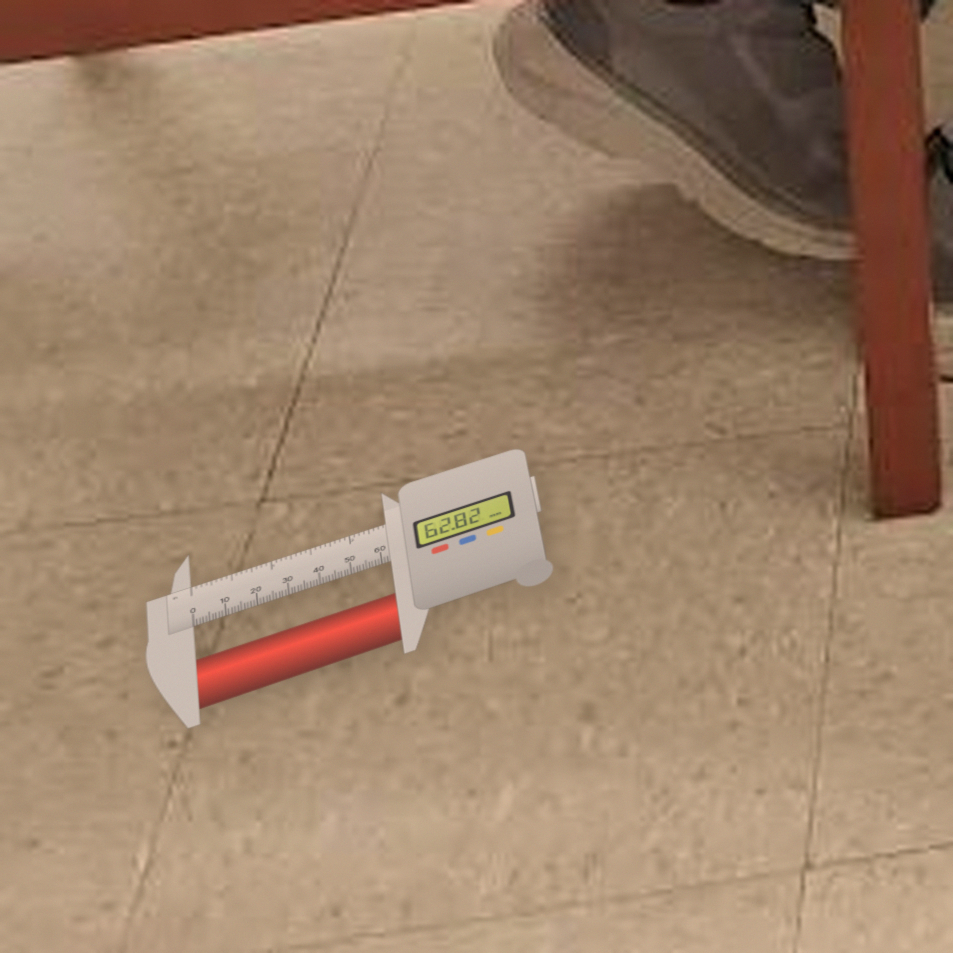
62.82 mm
